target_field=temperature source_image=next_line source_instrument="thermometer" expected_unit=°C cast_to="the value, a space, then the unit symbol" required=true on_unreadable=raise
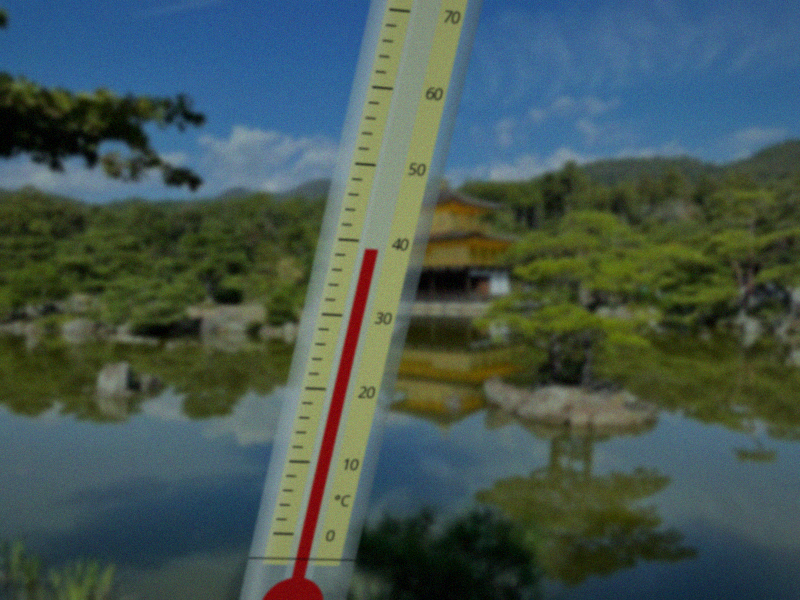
39 °C
